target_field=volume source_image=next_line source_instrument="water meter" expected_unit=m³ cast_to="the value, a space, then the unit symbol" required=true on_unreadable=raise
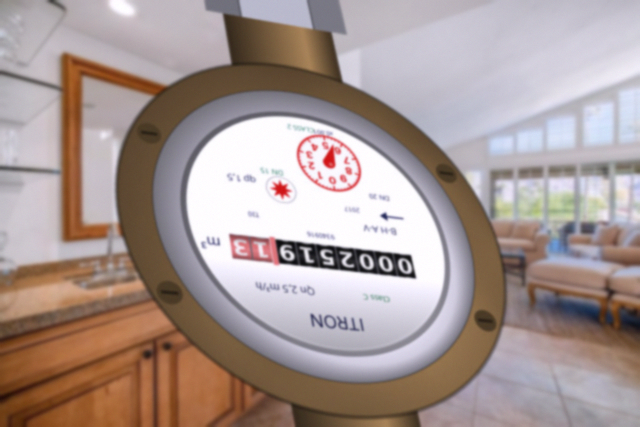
2519.135 m³
